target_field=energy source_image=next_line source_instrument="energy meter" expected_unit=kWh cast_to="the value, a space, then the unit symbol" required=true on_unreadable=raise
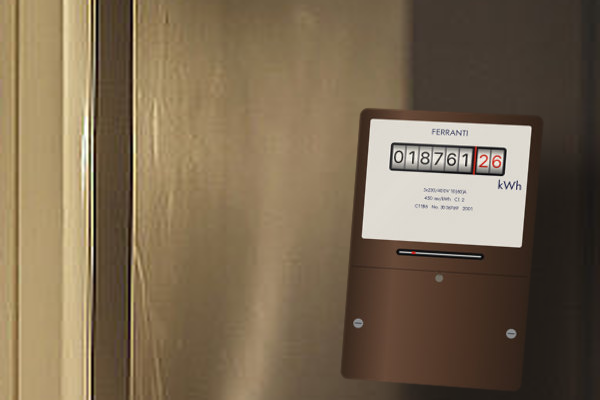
18761.26 kWh
